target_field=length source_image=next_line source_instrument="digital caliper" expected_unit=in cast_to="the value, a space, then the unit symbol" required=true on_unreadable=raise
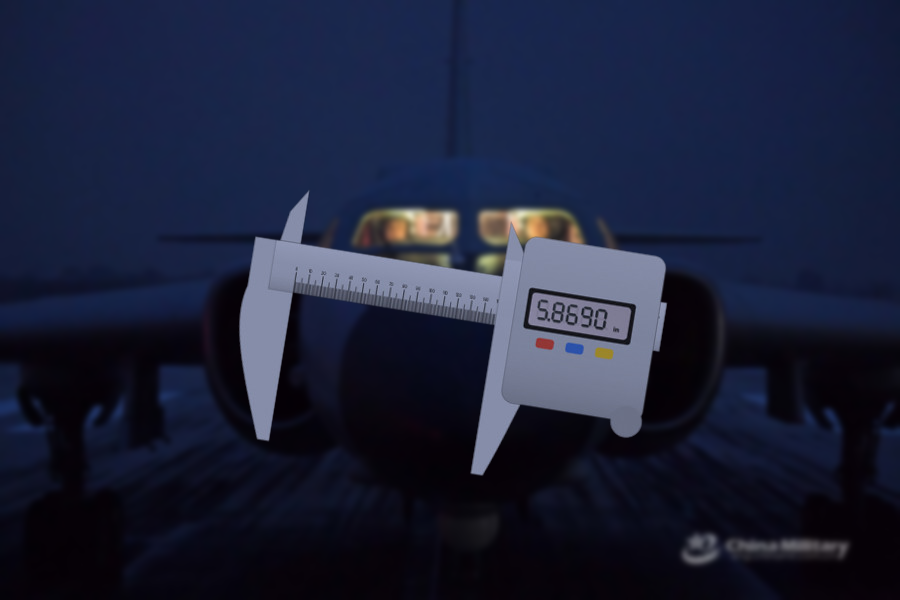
5.8690 in
